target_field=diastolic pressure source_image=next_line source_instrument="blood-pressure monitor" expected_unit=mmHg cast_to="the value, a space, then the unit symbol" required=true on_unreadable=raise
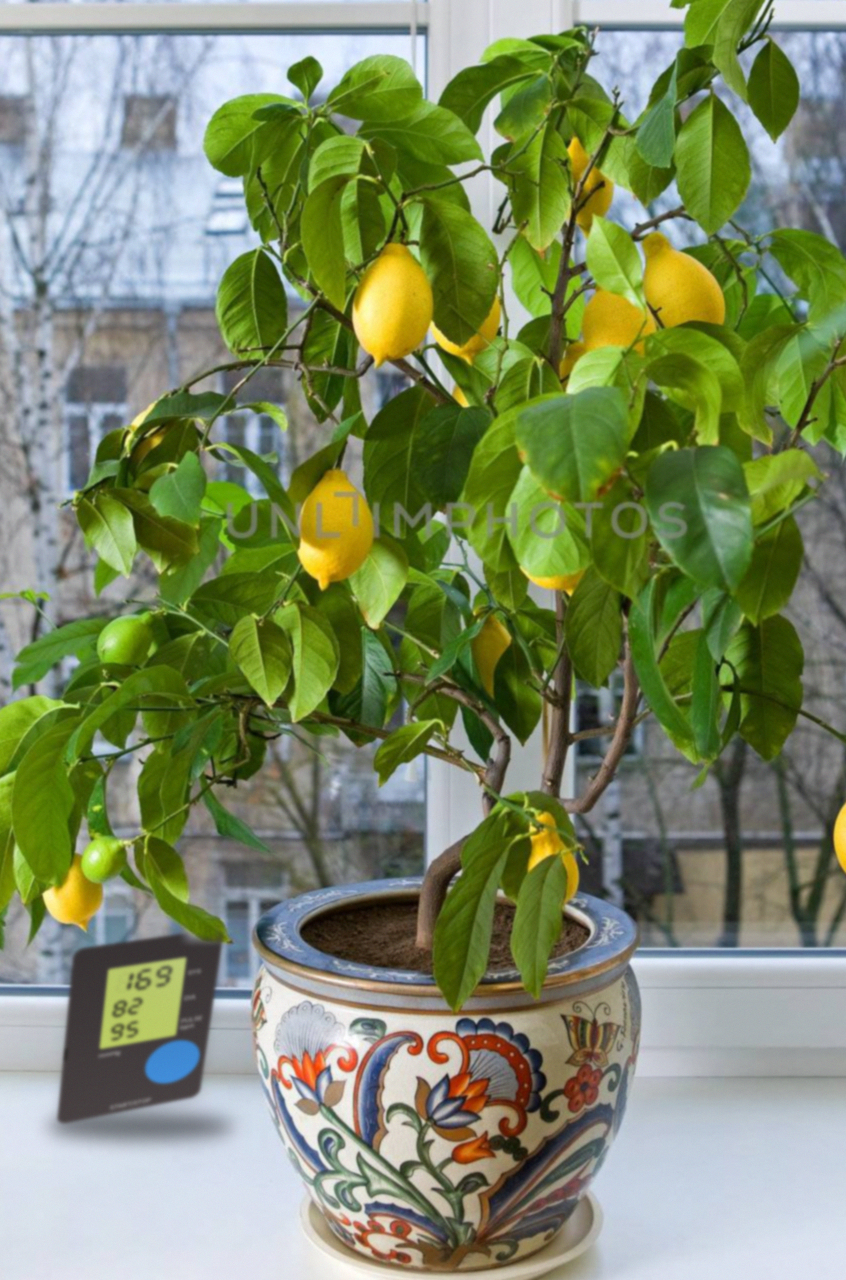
82 mmHg
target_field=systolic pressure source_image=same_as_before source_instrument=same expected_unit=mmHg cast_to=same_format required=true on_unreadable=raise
169 mmHg
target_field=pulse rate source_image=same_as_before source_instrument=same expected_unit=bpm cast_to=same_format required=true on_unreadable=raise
95 bpm
